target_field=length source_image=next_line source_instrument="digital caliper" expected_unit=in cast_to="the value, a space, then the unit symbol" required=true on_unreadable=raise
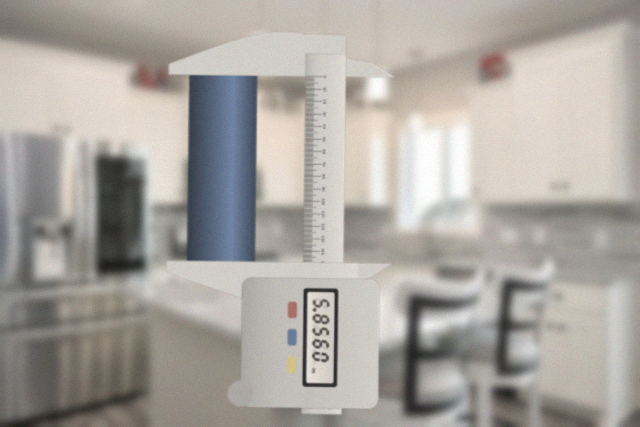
5.8560 in
